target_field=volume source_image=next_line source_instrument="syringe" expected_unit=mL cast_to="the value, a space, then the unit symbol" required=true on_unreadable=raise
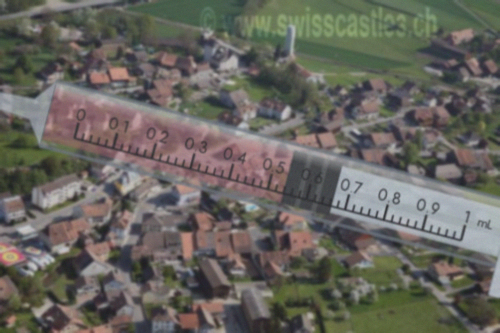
0.54 mL
